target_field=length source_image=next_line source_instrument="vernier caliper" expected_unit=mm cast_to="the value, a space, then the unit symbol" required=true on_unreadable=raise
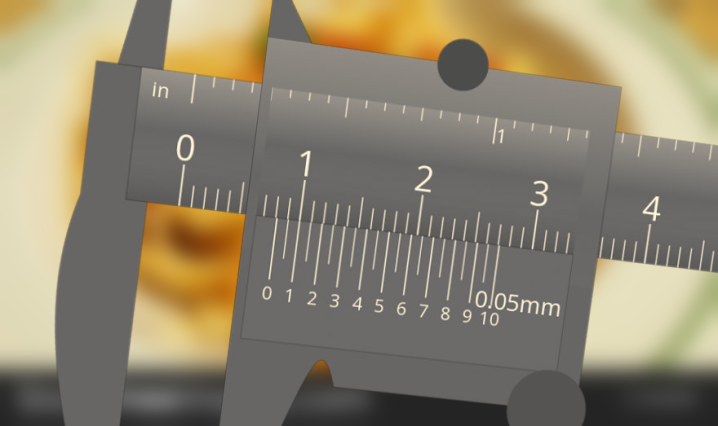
8.1 mm
